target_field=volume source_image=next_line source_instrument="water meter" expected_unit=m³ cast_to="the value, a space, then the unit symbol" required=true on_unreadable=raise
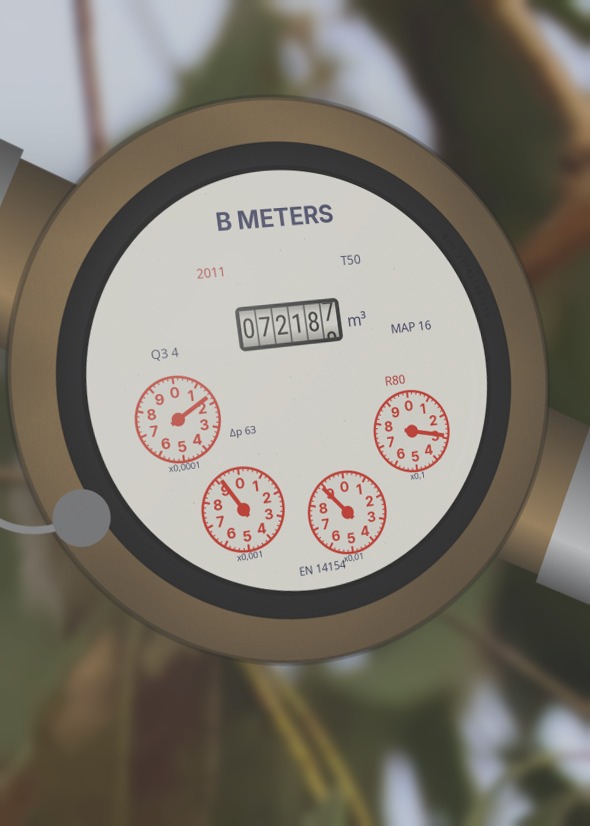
72187.2891 m³
